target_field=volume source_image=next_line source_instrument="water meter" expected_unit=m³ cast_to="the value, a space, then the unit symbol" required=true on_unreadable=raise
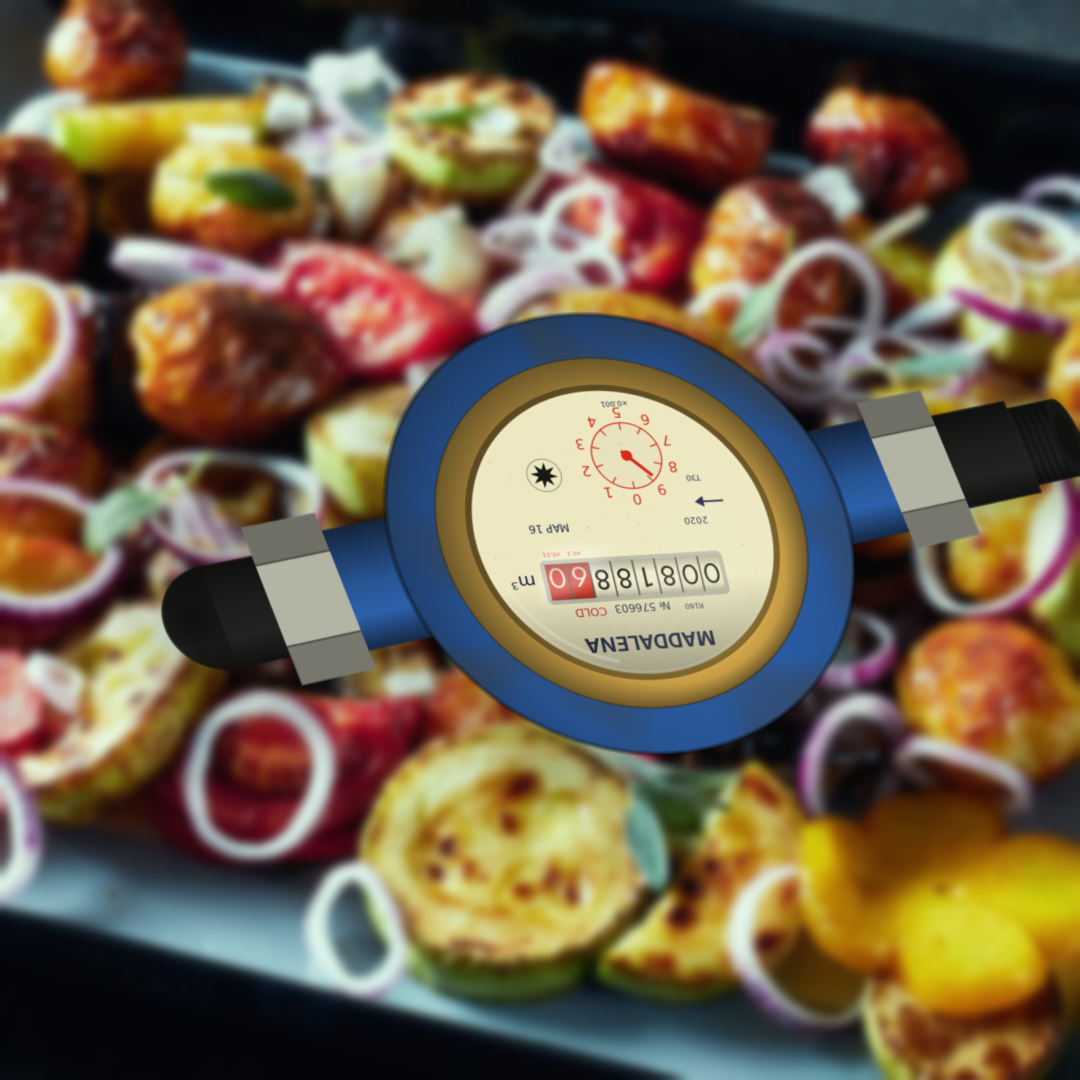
8188.598 m³
